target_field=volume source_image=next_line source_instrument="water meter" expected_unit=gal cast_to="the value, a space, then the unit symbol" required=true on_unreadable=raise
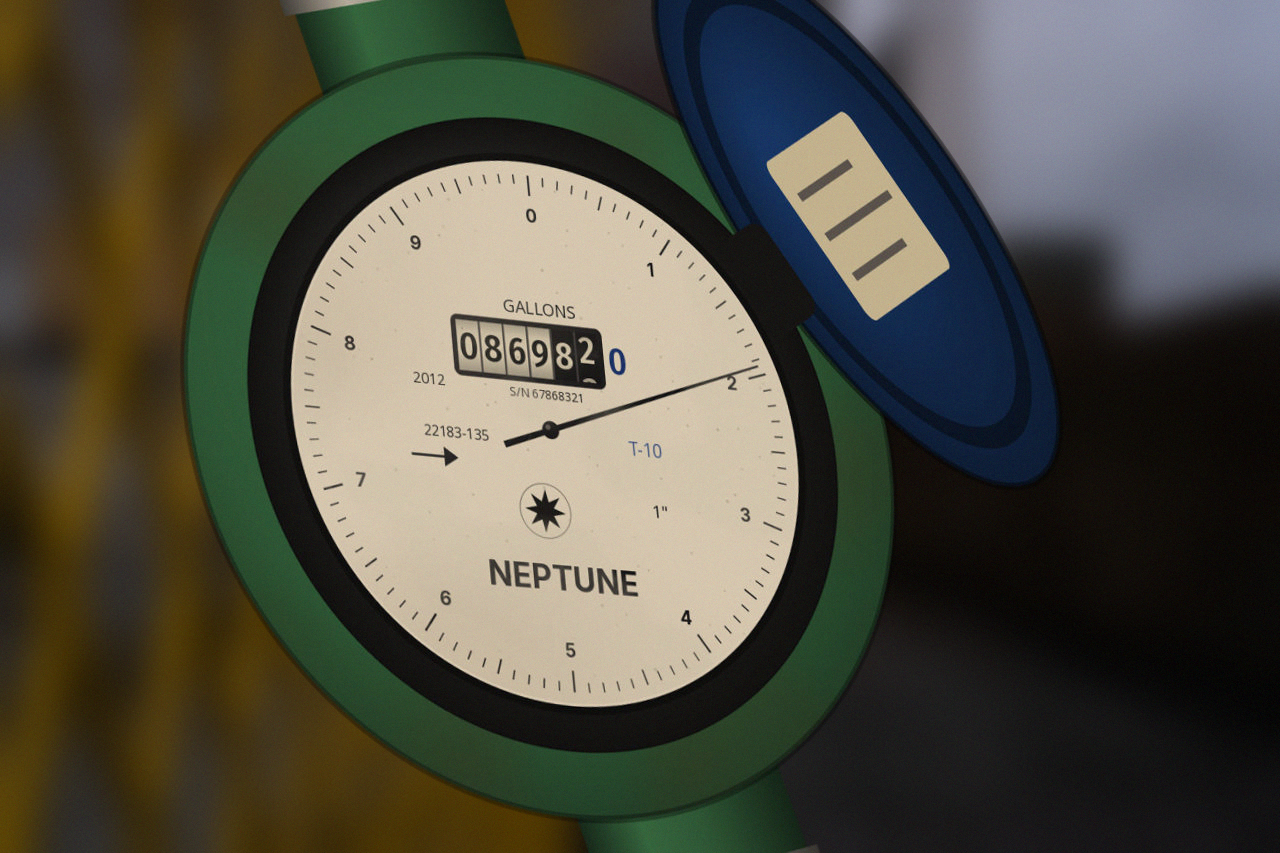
869821.9 gal
